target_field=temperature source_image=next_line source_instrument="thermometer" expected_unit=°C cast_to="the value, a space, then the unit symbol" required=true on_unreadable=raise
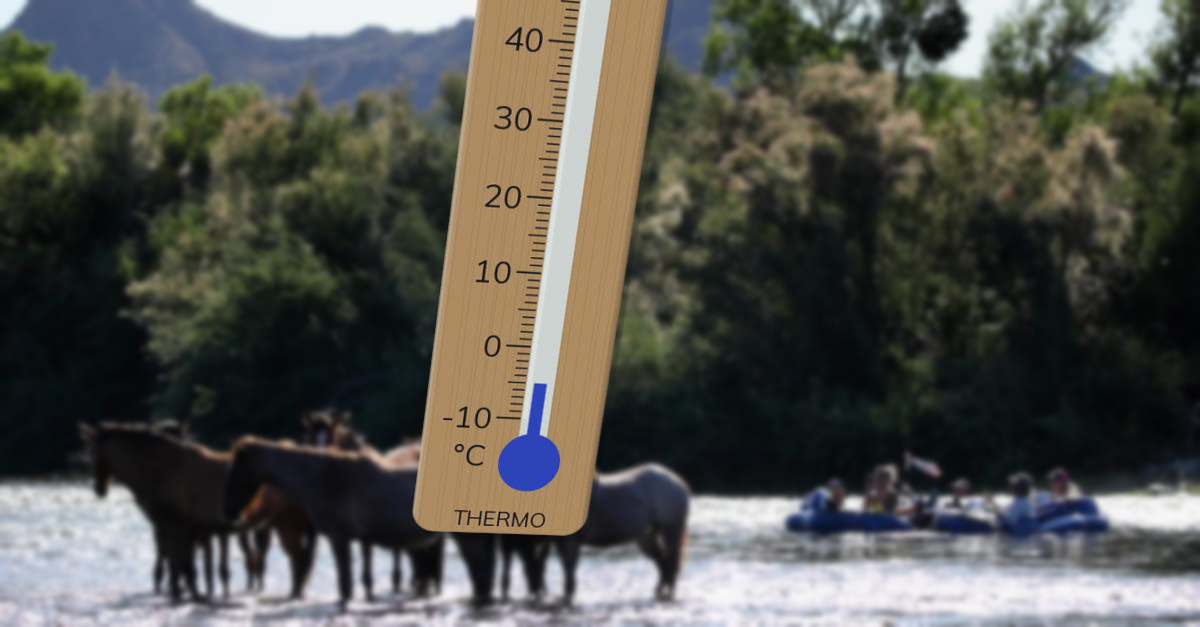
-5 °C
